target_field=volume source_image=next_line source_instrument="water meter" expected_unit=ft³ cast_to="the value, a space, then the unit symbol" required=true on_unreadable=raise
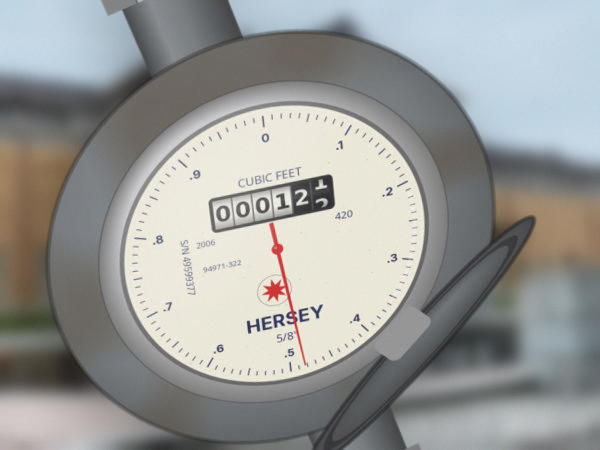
121.48 ft³
